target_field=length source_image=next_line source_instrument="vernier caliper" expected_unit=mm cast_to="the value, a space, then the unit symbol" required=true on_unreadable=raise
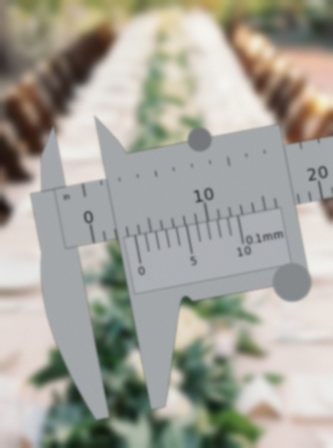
3.6 mm
